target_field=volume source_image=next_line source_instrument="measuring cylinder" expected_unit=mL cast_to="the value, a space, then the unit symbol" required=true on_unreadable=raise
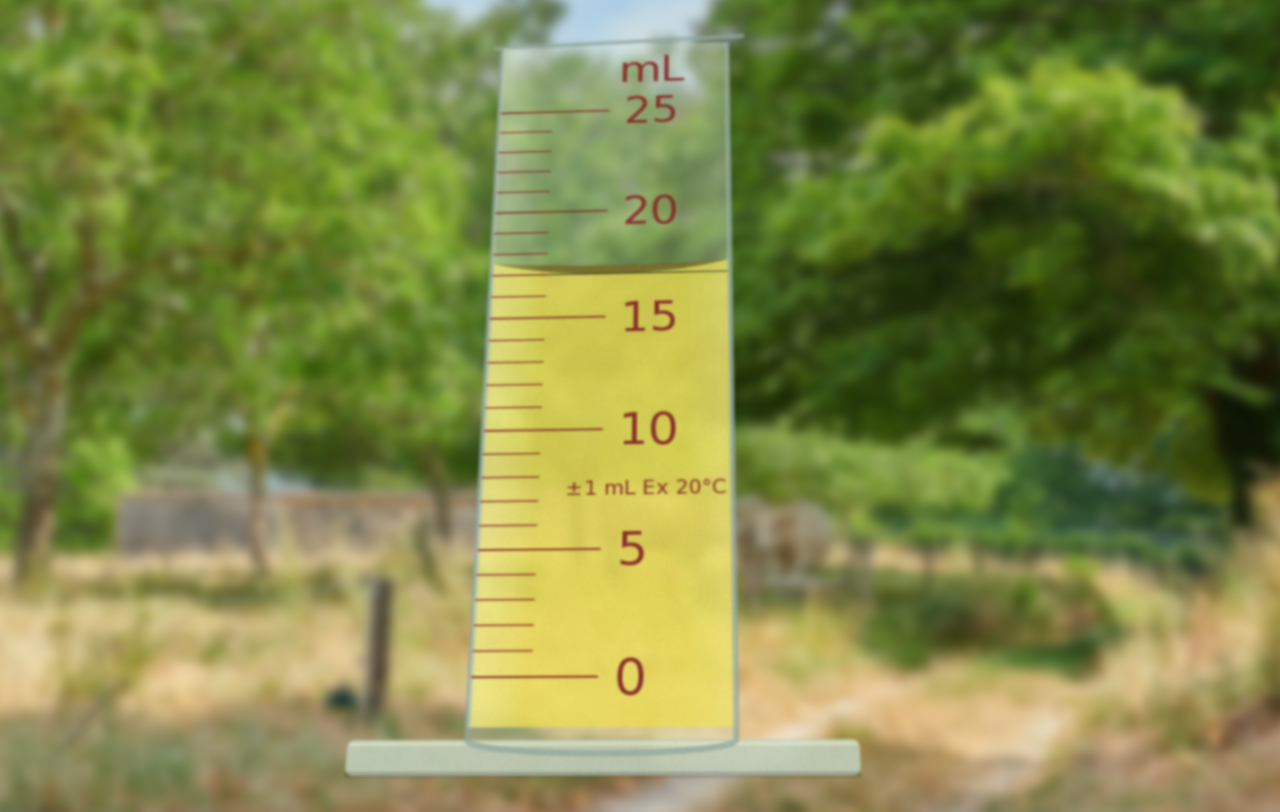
17 mL
